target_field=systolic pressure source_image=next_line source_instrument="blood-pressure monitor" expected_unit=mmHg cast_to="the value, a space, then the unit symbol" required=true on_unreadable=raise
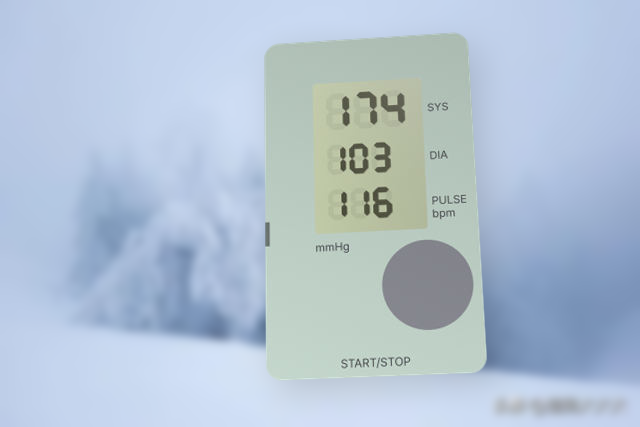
174 mmHg
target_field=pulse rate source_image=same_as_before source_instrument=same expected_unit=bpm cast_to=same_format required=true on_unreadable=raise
116 bpm
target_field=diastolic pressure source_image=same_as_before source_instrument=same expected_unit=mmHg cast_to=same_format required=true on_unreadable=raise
103 mmHg
